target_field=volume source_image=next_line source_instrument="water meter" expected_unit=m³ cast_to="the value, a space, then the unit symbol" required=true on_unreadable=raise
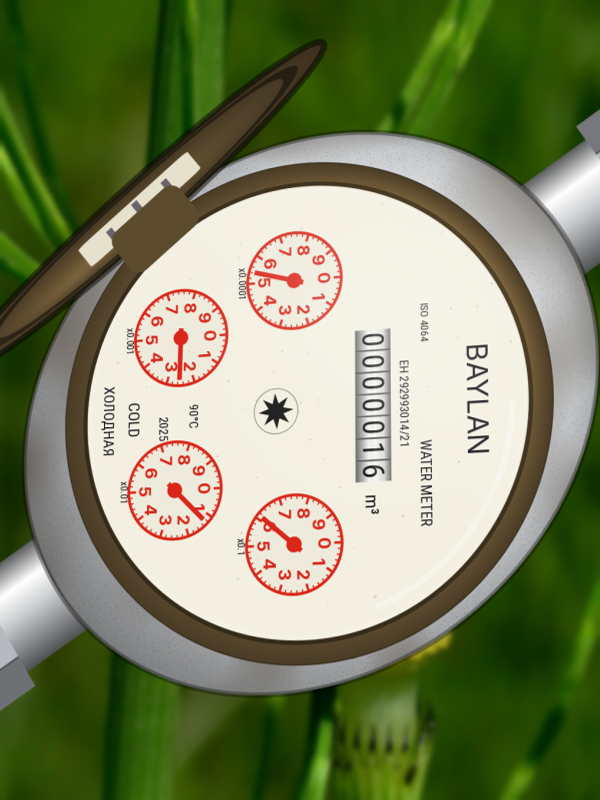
16.6125 m³
